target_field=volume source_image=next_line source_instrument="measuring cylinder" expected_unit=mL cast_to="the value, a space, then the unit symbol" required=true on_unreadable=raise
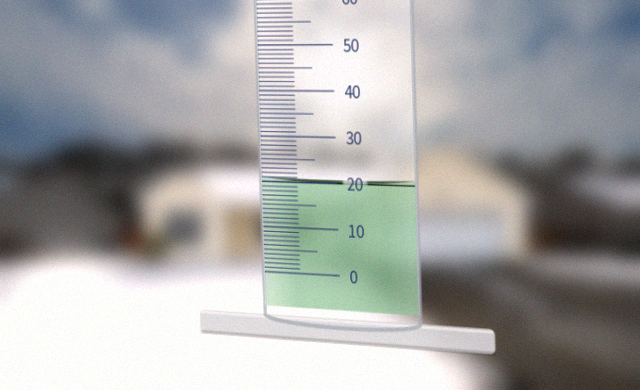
20 mL
